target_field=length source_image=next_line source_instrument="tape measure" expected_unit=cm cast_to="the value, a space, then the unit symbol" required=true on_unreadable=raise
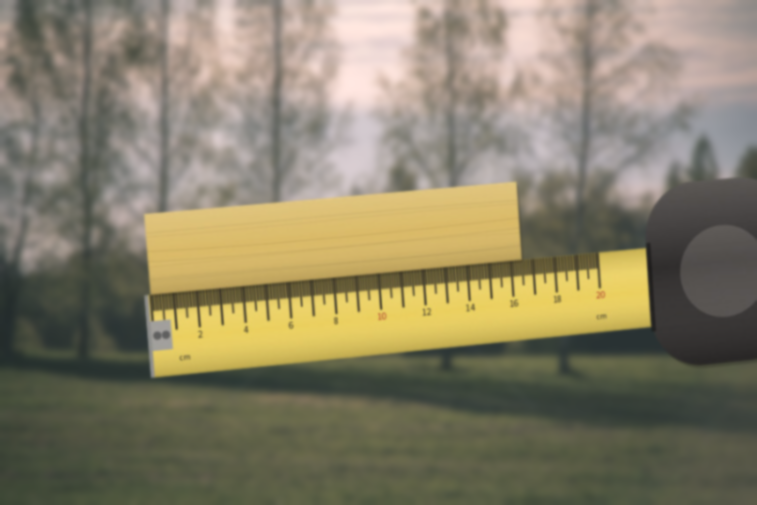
16.5 cm
